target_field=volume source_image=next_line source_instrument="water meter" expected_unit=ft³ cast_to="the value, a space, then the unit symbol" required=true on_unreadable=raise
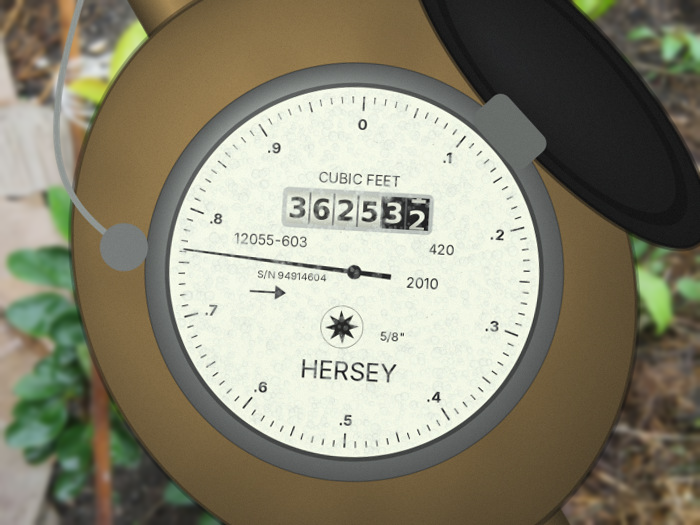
362531.76 ft³
